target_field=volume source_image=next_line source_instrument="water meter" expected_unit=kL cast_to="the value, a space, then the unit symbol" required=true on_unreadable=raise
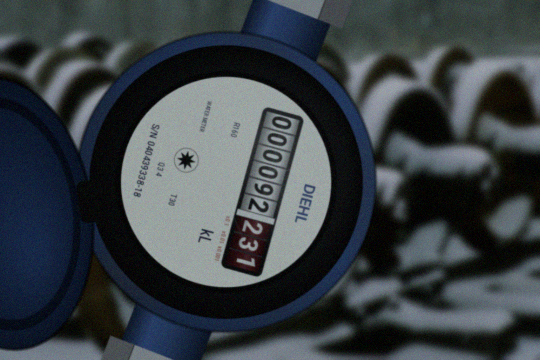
92.231 kL
